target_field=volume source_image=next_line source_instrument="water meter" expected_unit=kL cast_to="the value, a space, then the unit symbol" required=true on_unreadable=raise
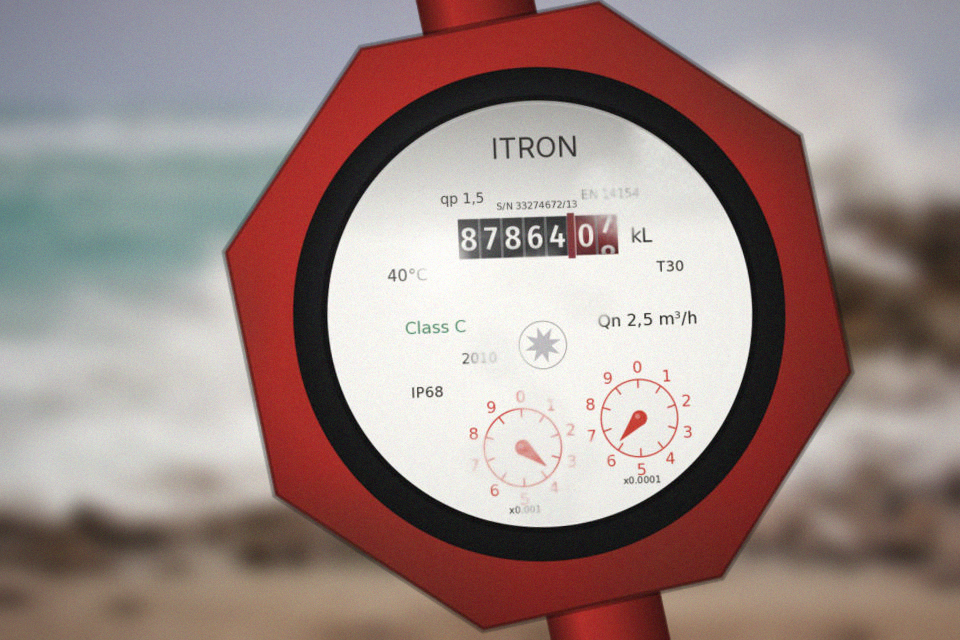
87864.0736 kL
